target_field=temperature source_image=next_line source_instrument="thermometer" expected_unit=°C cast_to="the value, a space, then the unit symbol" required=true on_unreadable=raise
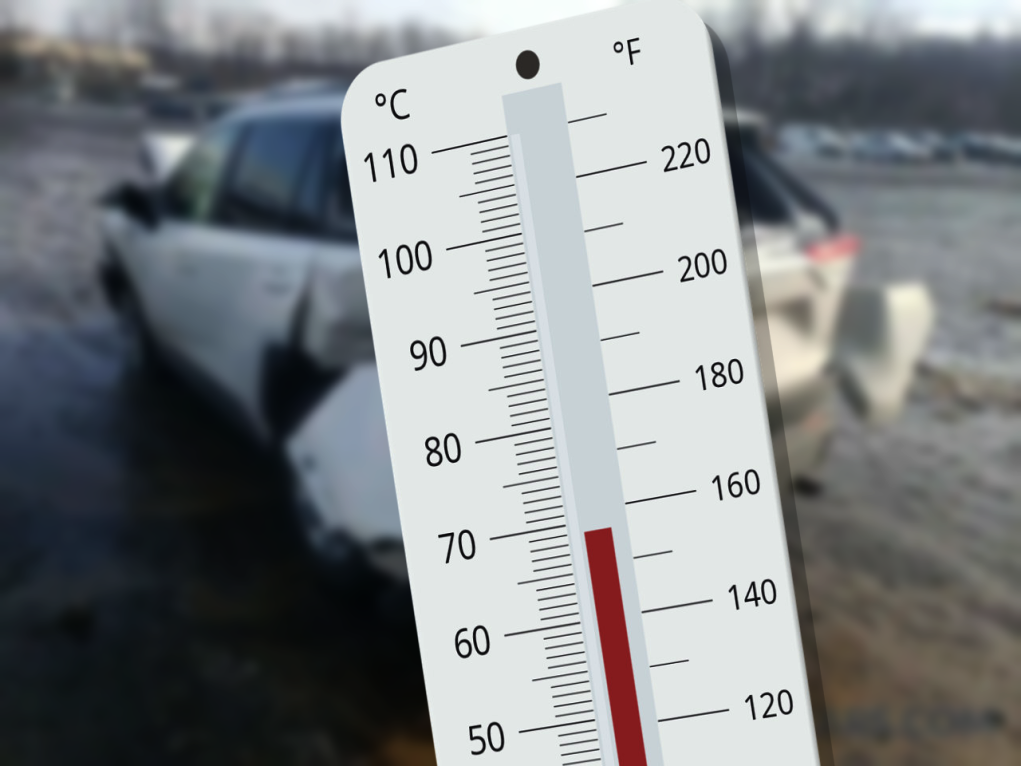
69 °C
